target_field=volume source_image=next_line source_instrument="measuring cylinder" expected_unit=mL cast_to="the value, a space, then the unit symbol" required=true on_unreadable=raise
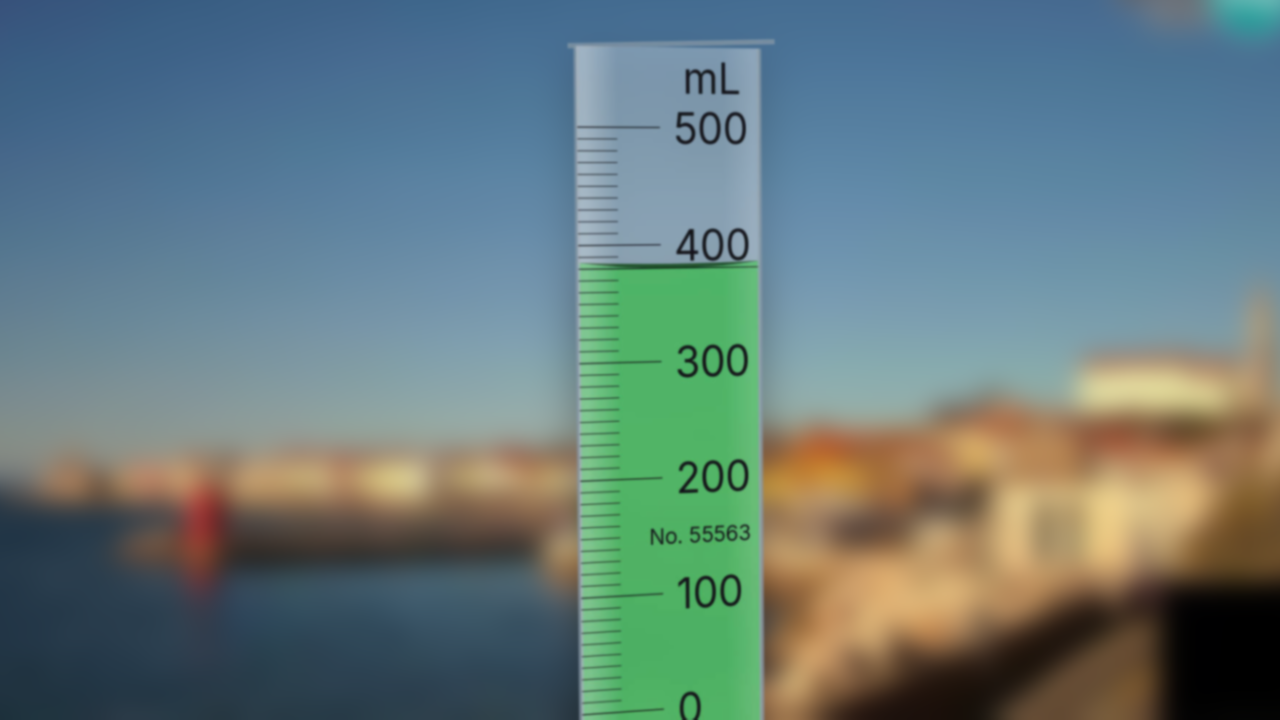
380 mL
